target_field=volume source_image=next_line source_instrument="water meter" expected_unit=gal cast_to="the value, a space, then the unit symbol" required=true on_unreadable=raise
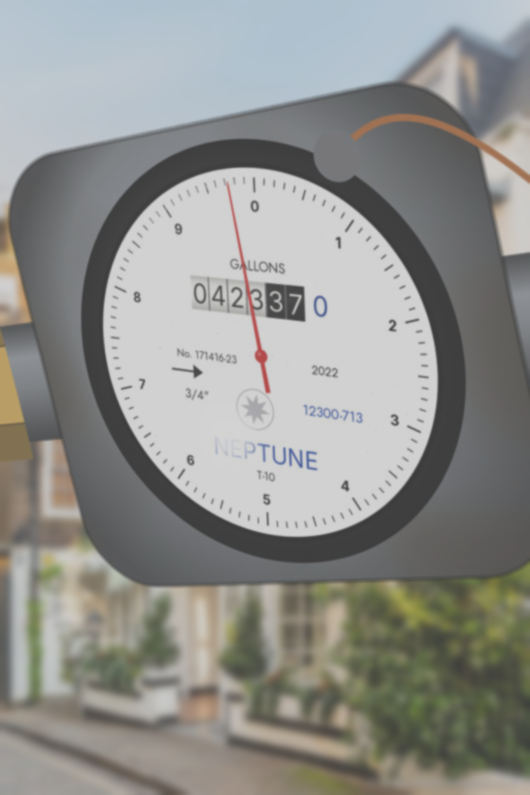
423369.7 gal
